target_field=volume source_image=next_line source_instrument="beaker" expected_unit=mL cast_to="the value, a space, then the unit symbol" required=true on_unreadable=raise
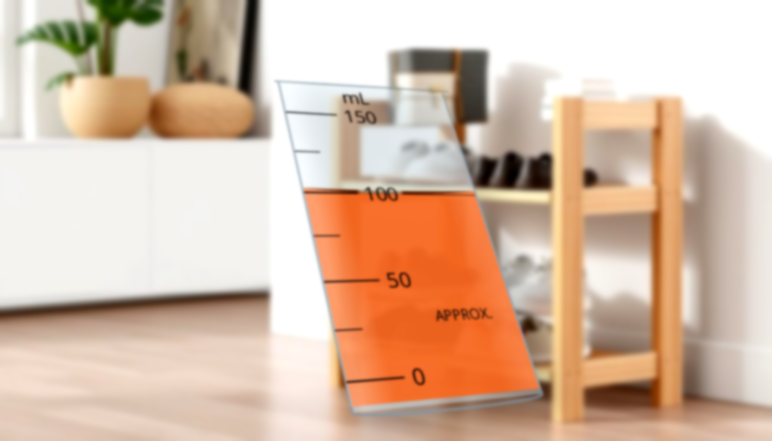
100 mL
